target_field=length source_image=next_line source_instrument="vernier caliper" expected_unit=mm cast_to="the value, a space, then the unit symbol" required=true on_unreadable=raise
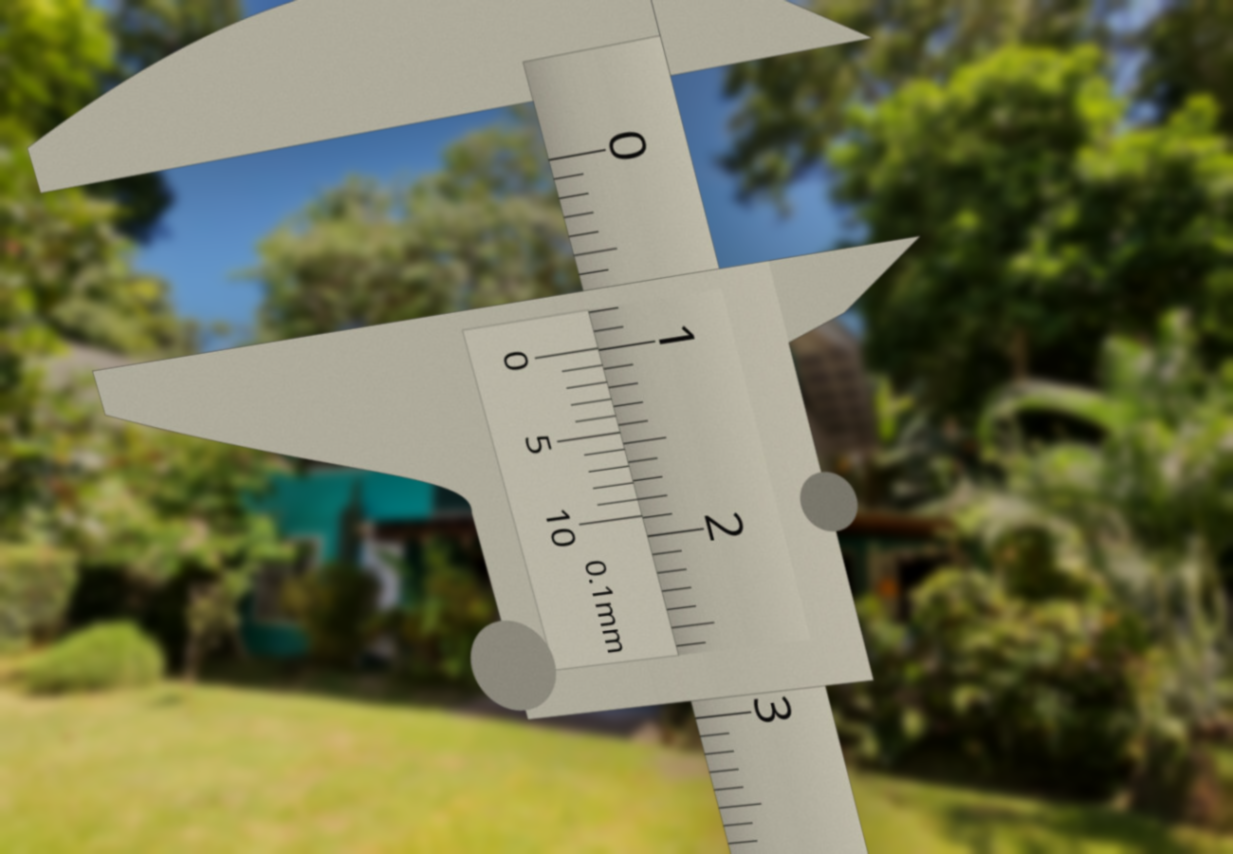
9.9 mm
